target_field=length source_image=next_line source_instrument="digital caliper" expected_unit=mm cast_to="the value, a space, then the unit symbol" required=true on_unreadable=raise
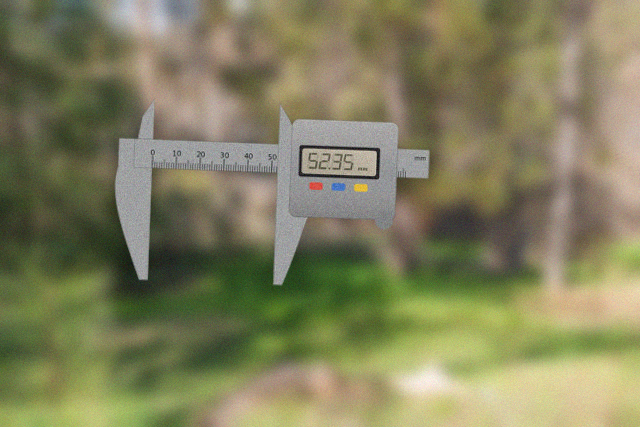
52.35 mm
